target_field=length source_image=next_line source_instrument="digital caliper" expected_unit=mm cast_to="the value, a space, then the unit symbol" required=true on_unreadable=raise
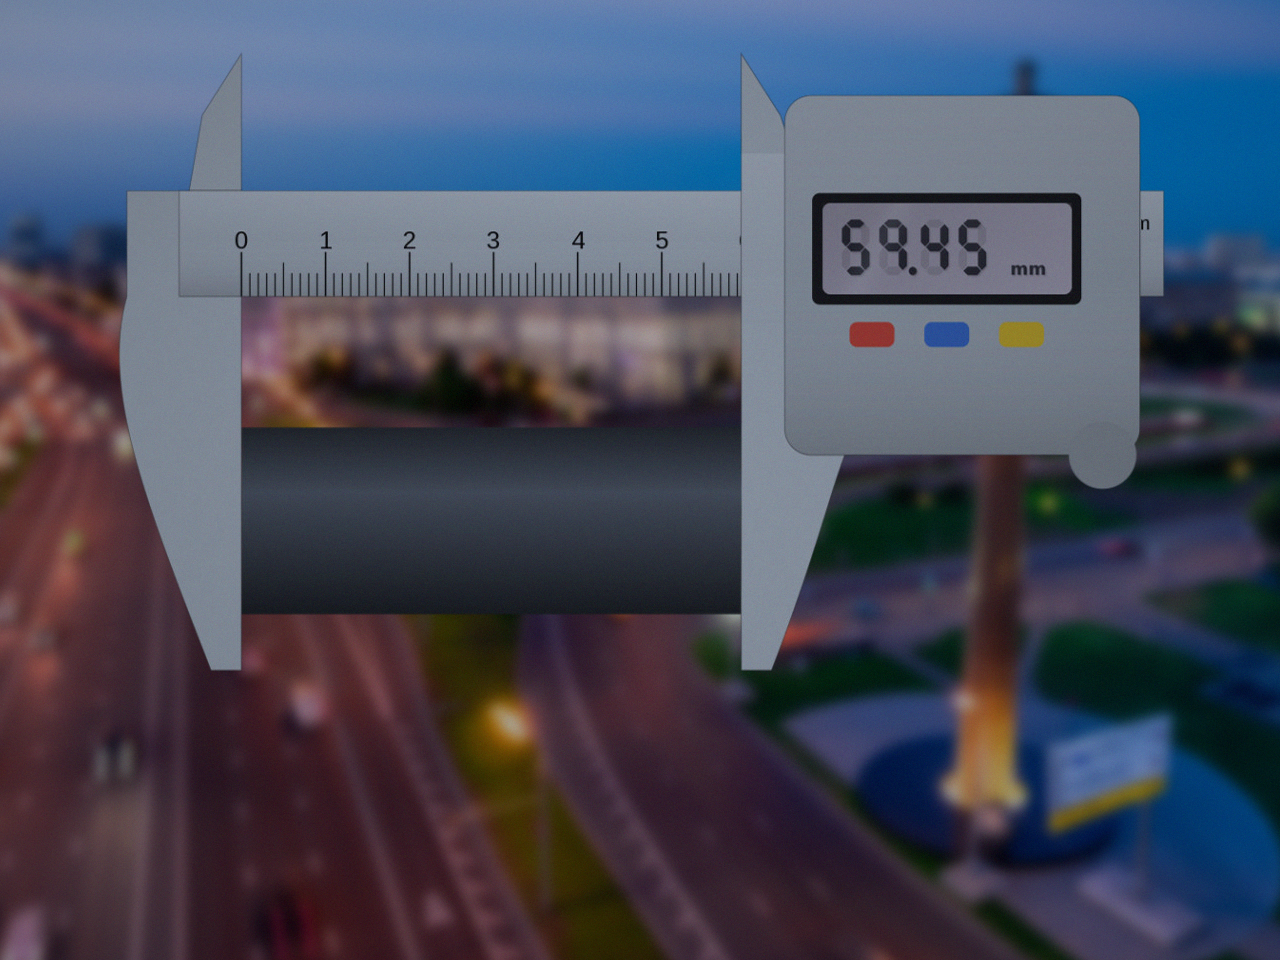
59.45 mm
